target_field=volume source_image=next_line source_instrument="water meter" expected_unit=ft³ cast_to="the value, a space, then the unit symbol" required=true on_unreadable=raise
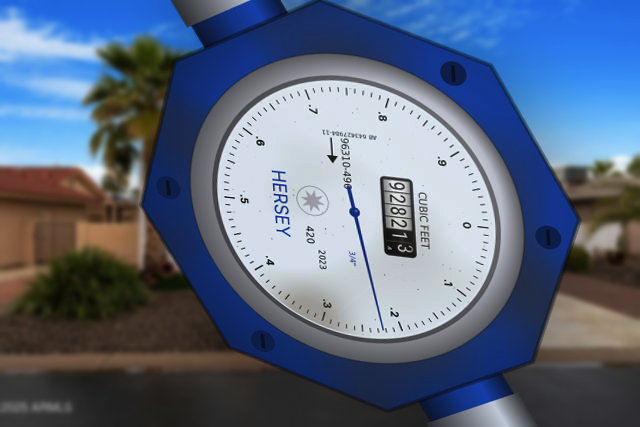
928213.22 ft³
